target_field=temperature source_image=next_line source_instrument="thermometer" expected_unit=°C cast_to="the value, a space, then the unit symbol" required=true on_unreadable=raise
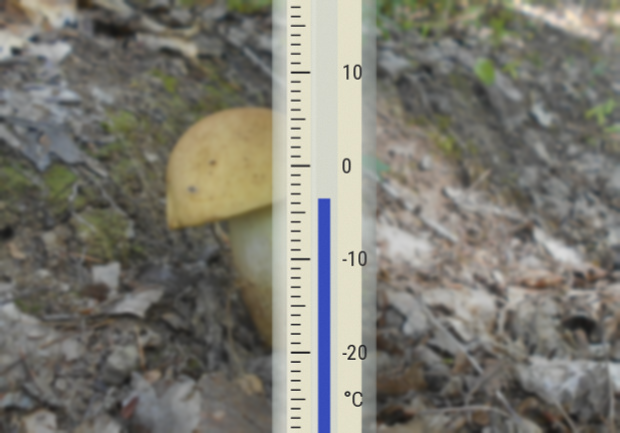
-3.5 °C
